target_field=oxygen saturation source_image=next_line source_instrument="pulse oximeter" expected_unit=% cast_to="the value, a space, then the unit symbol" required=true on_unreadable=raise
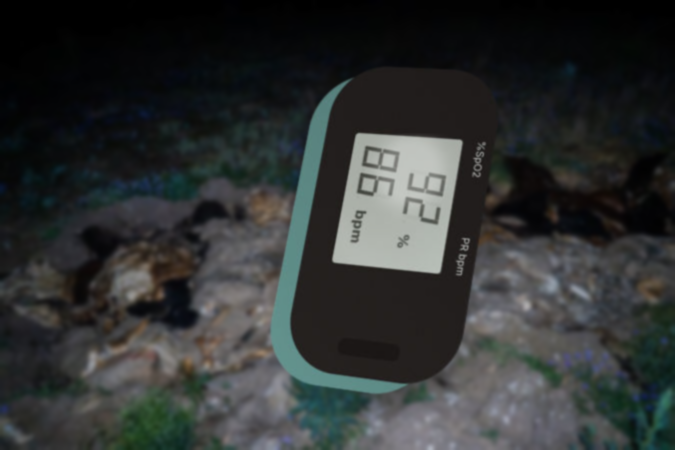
92 %
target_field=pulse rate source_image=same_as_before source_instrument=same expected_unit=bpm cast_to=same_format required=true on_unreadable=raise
86 bpm
